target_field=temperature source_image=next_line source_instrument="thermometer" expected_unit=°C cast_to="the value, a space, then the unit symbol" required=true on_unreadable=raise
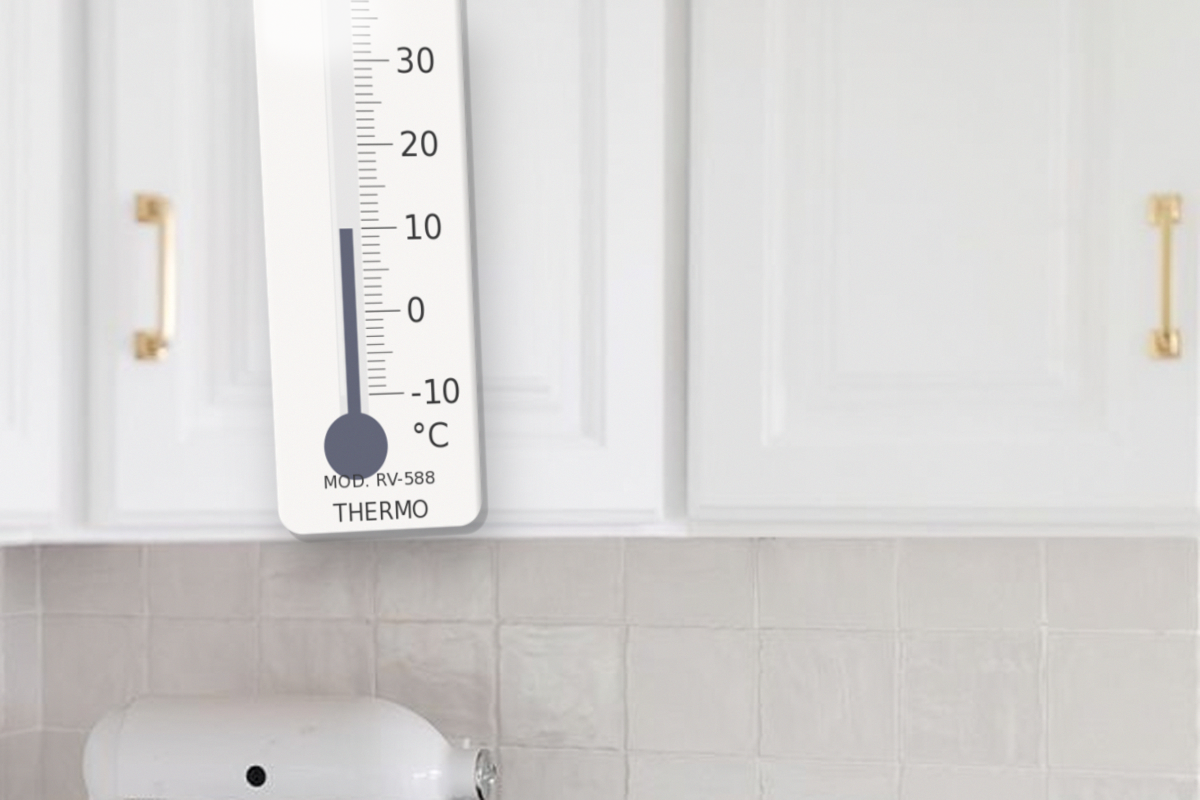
10 °C
